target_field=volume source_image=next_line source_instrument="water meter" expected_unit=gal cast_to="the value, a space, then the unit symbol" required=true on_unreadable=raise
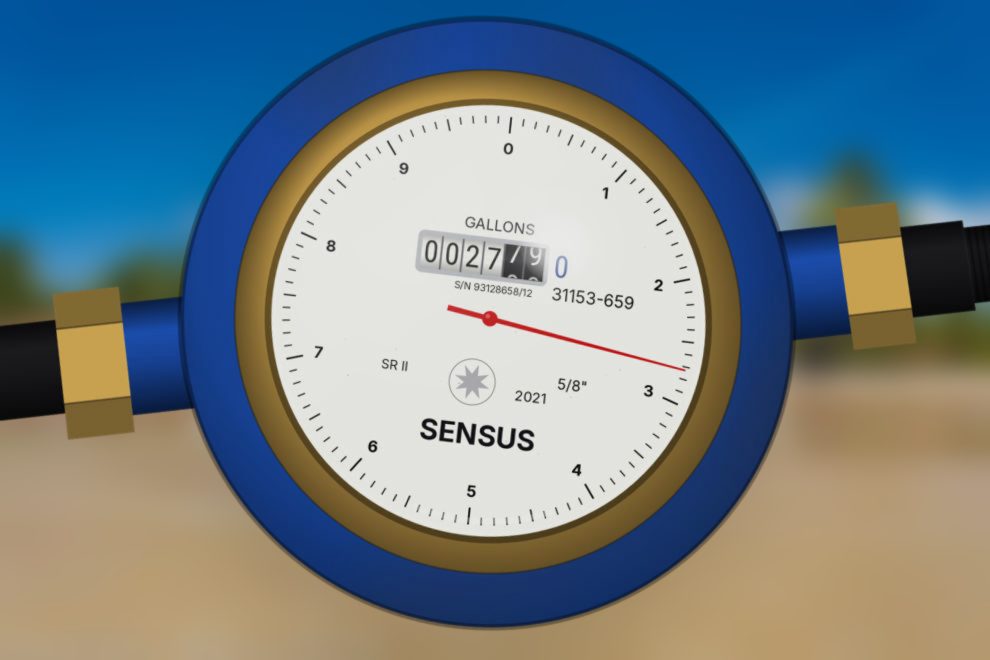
27792.7 gal
